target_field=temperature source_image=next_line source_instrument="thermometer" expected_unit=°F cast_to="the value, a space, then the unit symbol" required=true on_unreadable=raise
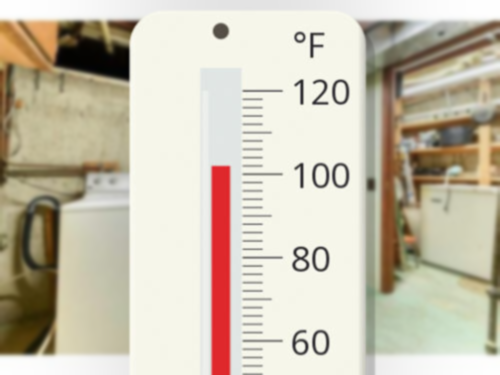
102 °F
